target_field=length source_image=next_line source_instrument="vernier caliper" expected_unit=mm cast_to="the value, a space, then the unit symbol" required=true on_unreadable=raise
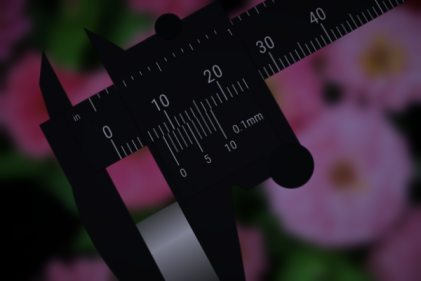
7.8 mm
